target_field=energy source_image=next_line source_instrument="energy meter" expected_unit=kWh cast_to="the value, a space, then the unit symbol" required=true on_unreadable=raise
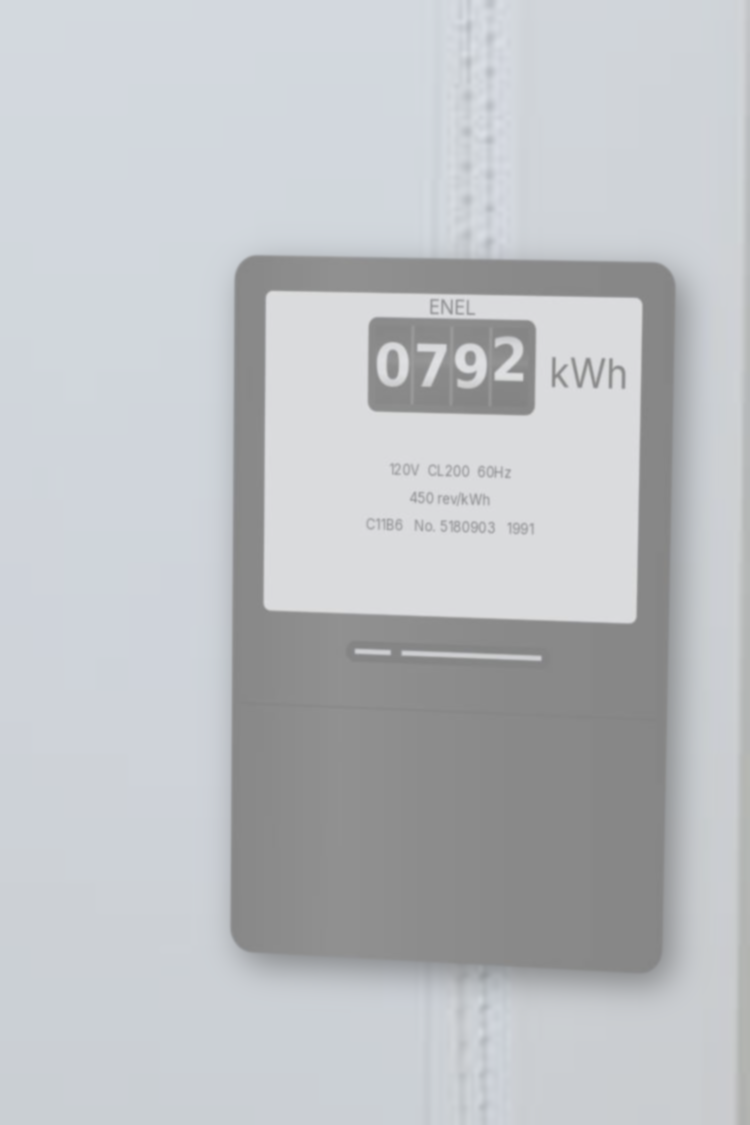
792 kWh
